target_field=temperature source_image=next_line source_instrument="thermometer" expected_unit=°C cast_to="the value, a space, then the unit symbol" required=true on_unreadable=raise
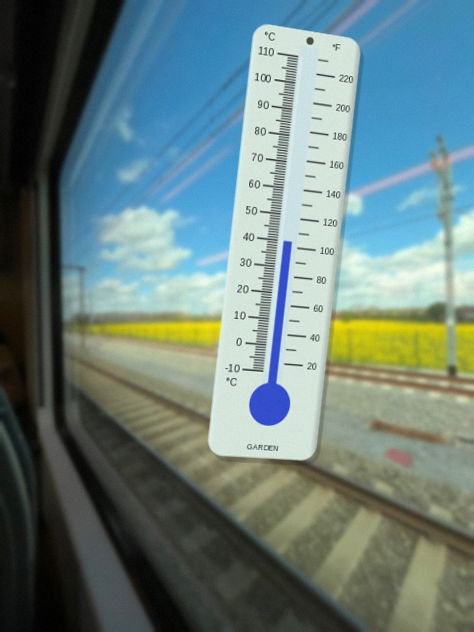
40 °C
